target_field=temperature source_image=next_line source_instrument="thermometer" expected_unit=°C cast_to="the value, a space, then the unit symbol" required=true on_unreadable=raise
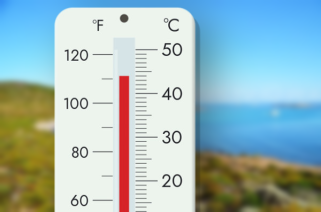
44 °C
